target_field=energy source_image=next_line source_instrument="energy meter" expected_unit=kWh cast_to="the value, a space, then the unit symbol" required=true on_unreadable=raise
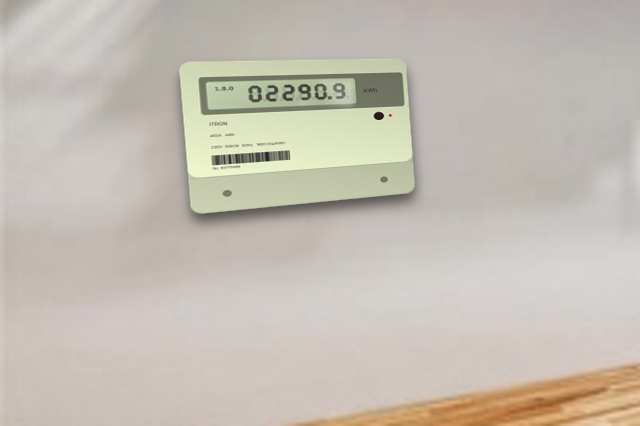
2290.9 kWh
